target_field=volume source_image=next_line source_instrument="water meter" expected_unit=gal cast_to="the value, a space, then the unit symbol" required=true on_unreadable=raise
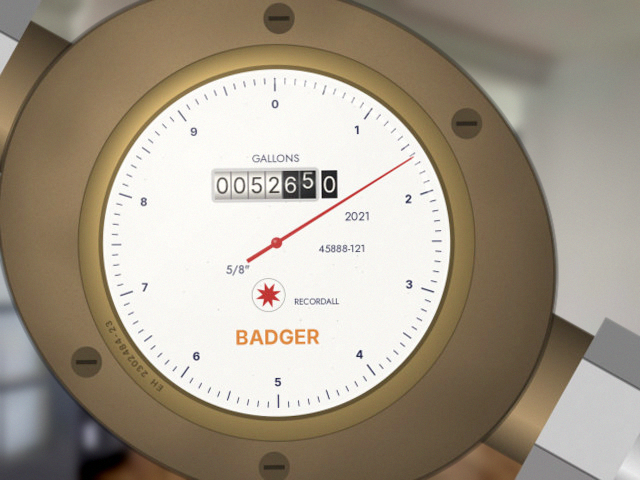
52651.6 gal
